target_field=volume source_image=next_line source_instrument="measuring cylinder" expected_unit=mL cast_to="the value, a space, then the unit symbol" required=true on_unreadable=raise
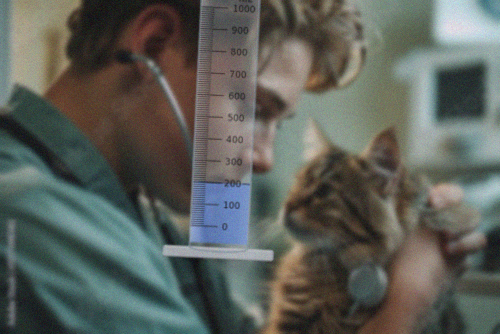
200 mL
